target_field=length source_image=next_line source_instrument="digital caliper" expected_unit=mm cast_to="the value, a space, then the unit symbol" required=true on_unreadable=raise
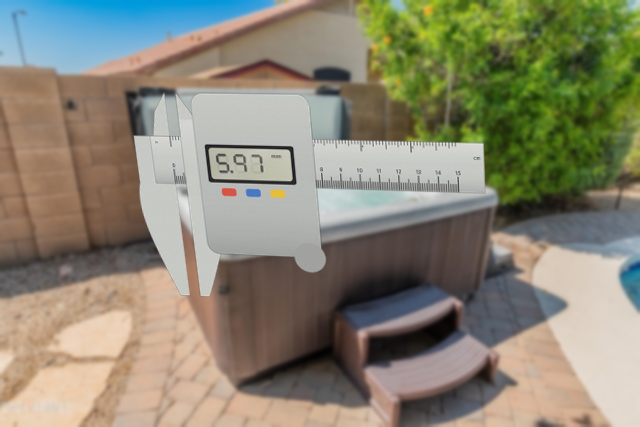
5.97 mm
